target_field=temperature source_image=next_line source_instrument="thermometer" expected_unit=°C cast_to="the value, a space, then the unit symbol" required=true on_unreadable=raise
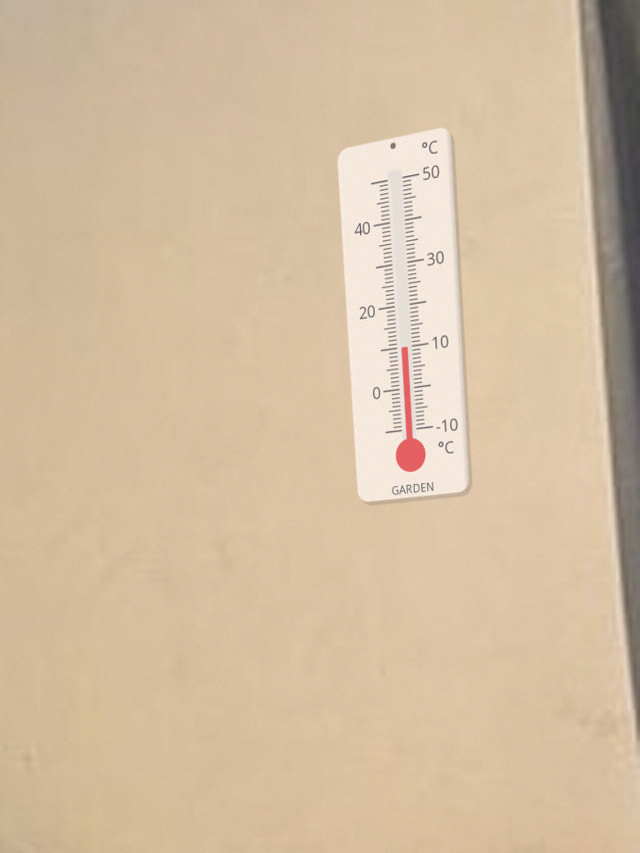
10 °C
